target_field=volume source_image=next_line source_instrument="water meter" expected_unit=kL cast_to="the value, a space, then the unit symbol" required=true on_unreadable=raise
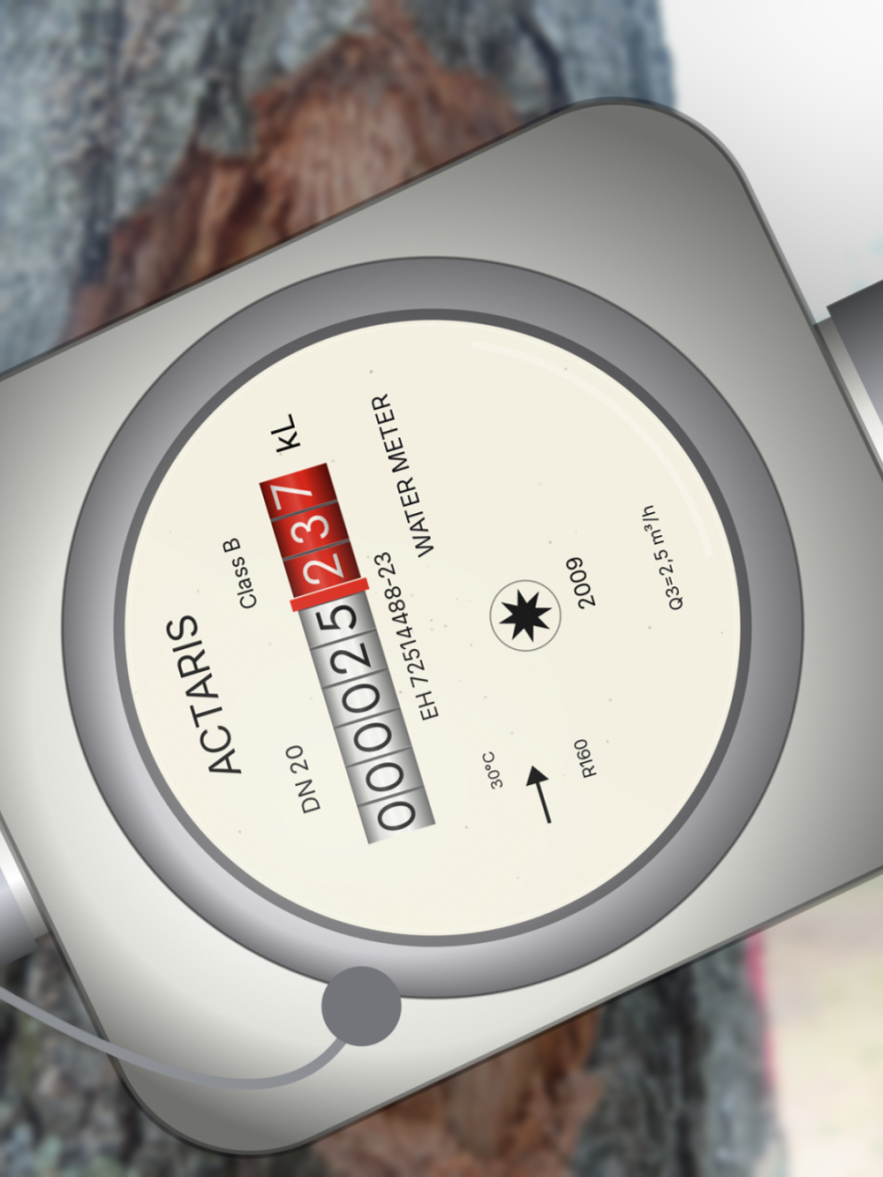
25.237 kL
